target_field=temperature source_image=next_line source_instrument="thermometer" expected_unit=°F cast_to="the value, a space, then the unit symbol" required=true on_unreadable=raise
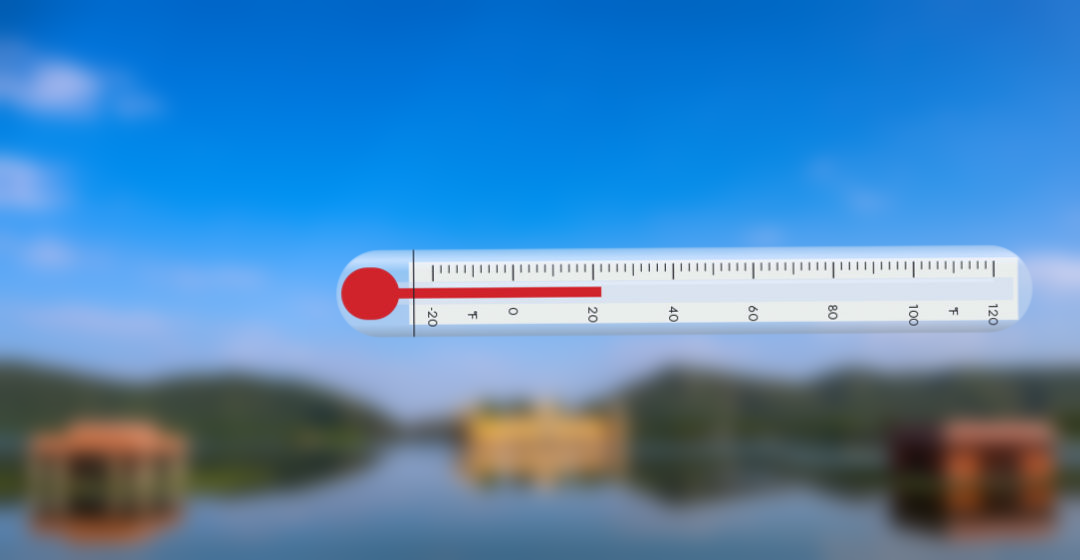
22 °F
